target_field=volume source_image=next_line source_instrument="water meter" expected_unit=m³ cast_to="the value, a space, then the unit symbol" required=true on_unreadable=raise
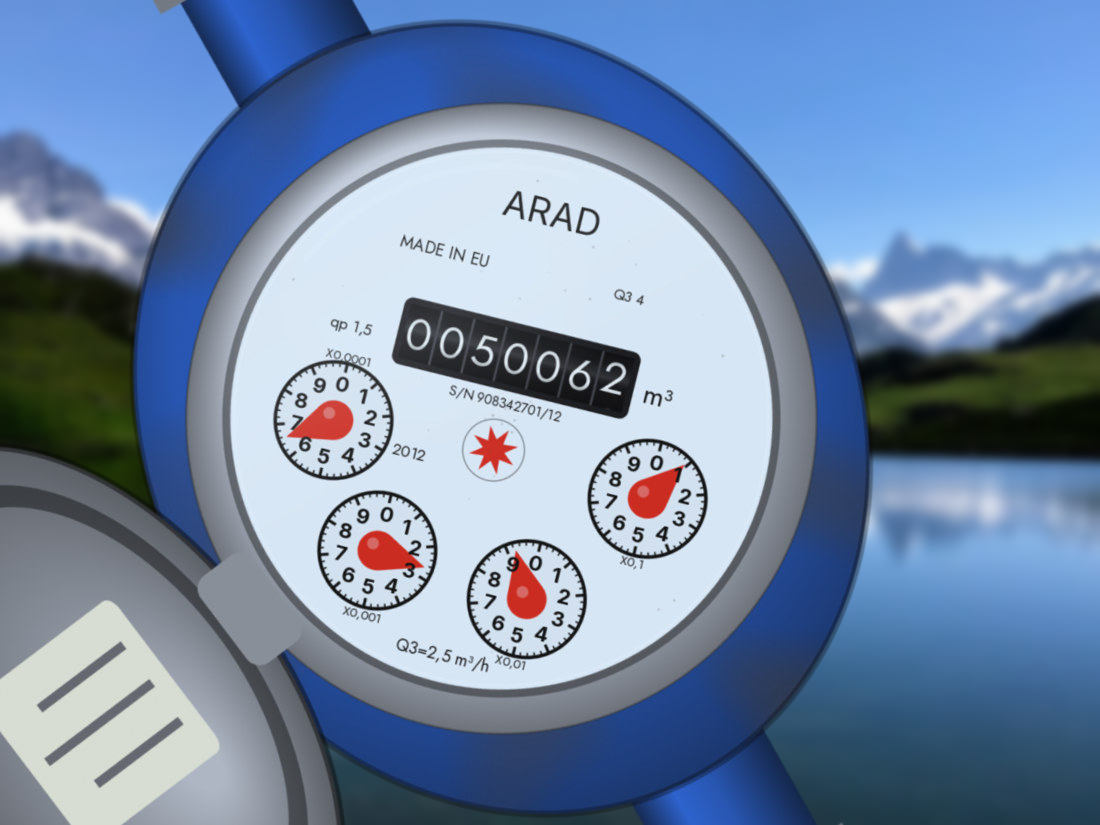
50062.0926 m³
